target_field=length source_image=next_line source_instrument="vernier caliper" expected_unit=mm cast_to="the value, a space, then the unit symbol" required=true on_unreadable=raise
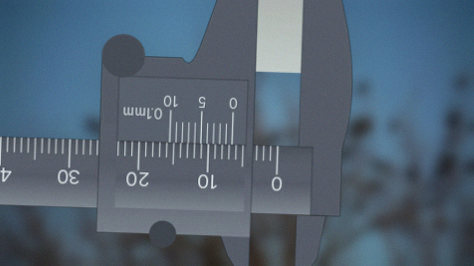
6.6 mm
